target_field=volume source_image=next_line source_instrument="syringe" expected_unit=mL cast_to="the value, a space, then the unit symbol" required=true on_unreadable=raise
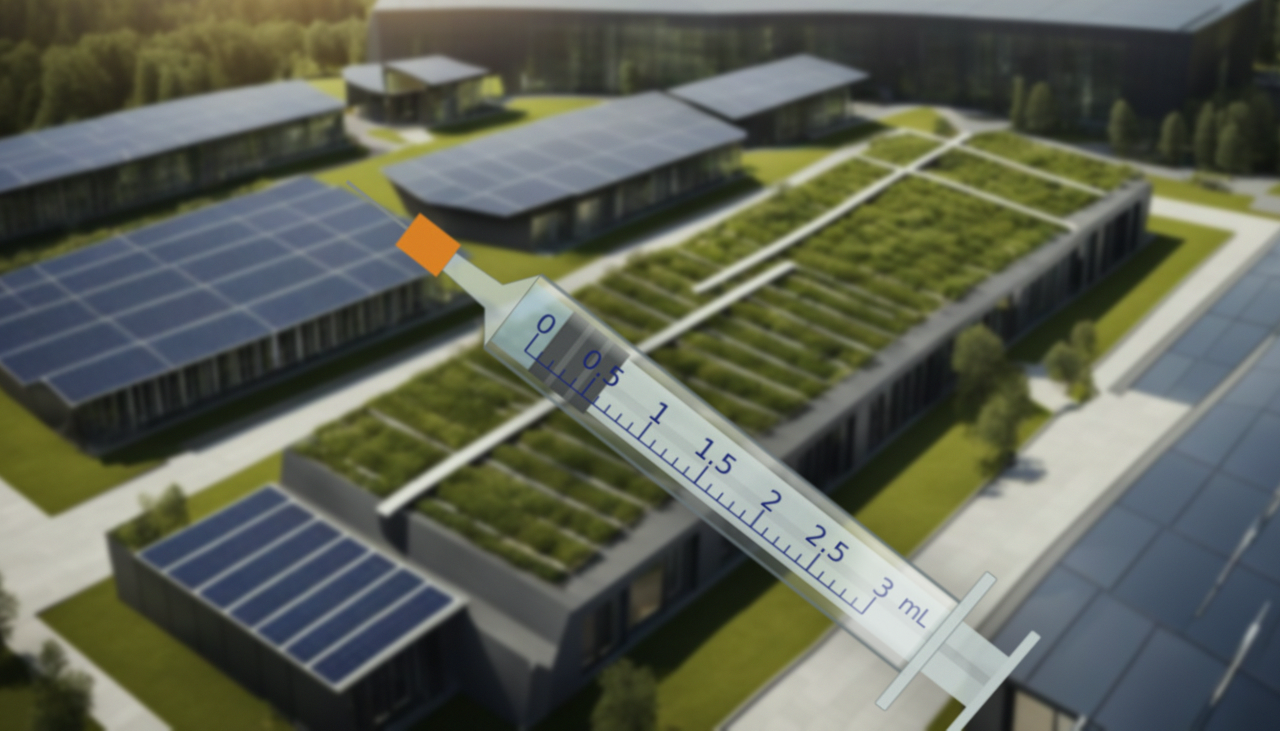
0.1 mL
